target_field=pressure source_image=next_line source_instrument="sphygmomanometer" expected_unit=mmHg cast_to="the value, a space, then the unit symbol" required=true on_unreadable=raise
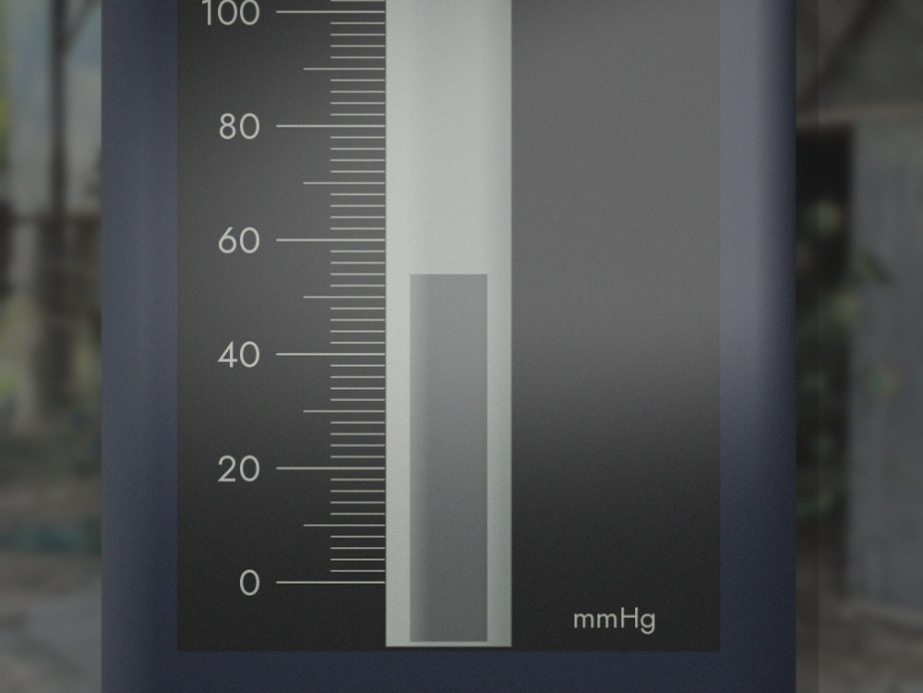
54 mmHg
